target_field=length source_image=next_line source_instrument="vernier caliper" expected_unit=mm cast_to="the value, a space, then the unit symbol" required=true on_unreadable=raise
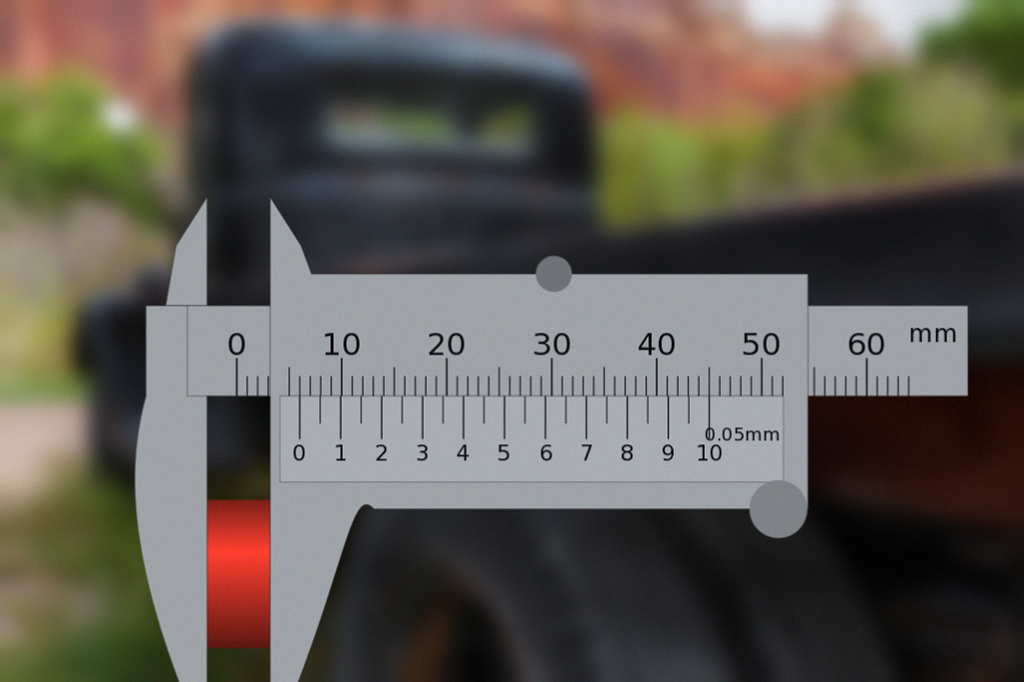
6.0 mm
